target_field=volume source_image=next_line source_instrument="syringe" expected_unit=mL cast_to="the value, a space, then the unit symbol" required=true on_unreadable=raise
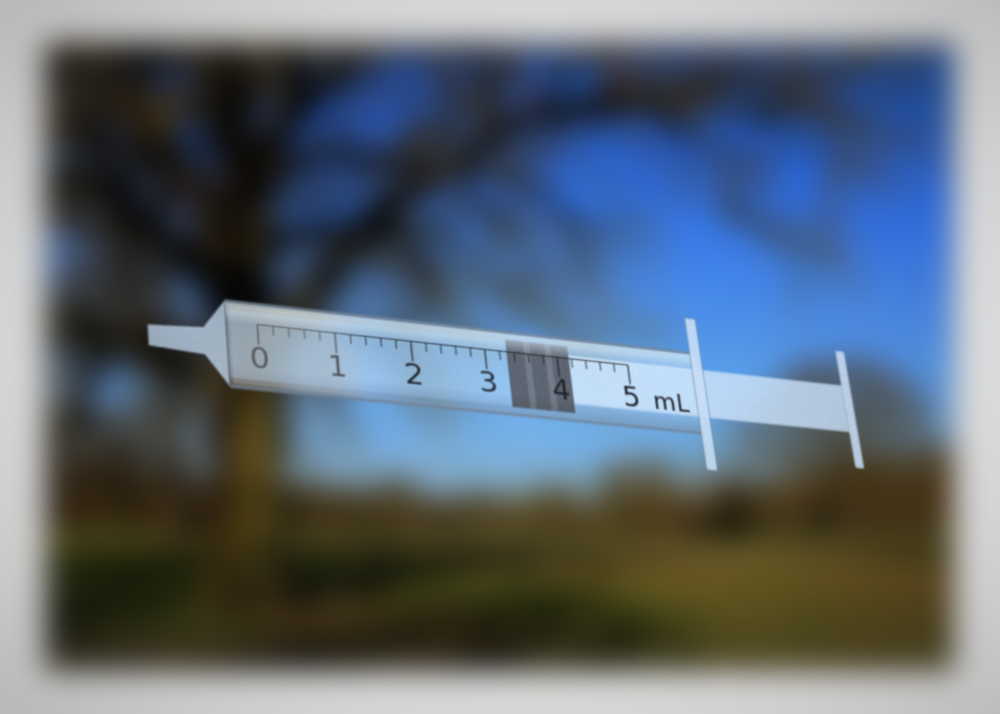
3.3 mL
